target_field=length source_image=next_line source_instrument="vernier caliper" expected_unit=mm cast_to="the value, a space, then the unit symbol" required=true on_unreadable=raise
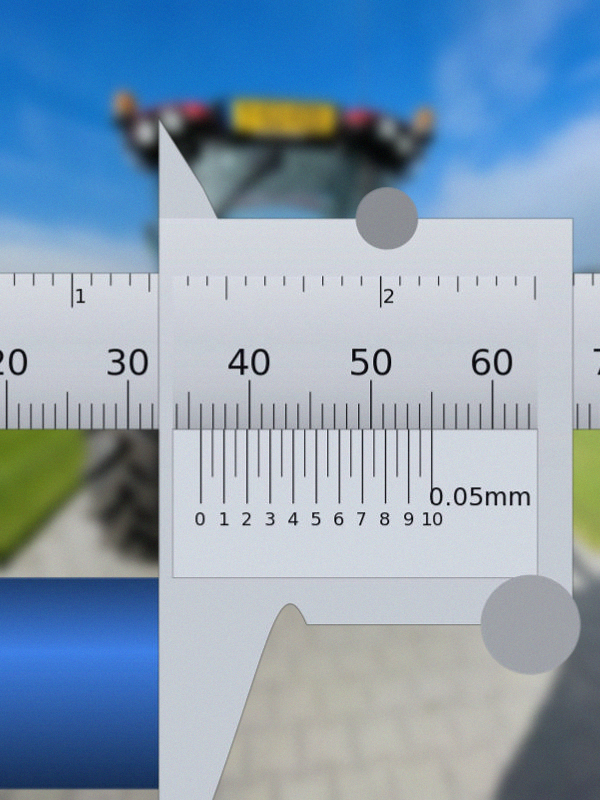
36.0 mm
